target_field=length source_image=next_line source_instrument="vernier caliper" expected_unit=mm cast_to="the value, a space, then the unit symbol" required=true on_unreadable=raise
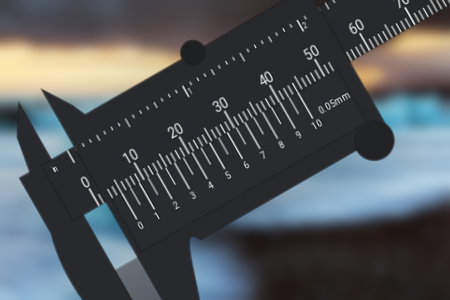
5.0 mm
